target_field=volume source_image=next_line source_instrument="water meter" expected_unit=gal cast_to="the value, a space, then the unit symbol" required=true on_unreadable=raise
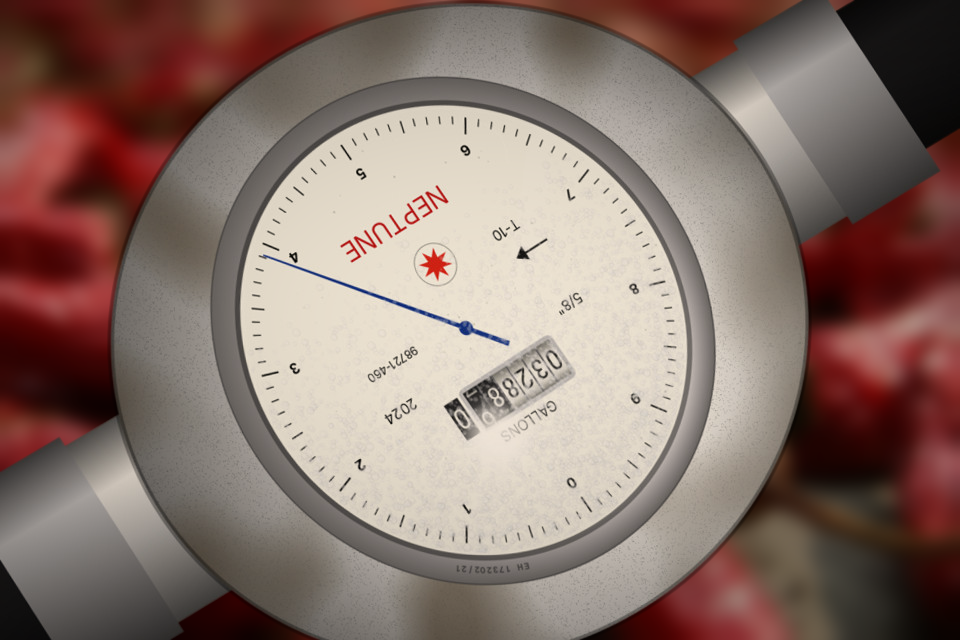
328863.9 gal
